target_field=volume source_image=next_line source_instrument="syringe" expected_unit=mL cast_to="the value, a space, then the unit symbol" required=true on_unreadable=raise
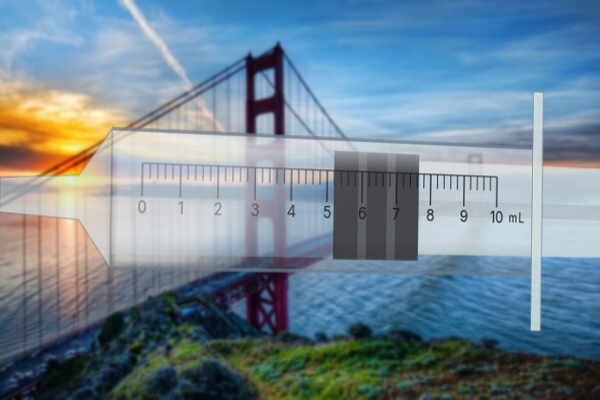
5.2 mL
